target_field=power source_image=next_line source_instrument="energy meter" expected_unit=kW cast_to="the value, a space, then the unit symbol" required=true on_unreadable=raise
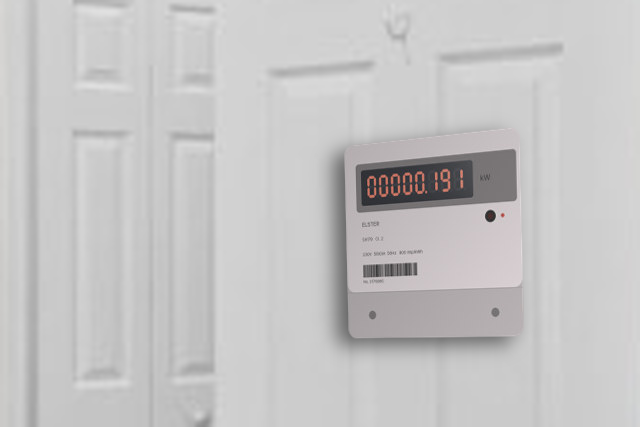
0.191 kW
